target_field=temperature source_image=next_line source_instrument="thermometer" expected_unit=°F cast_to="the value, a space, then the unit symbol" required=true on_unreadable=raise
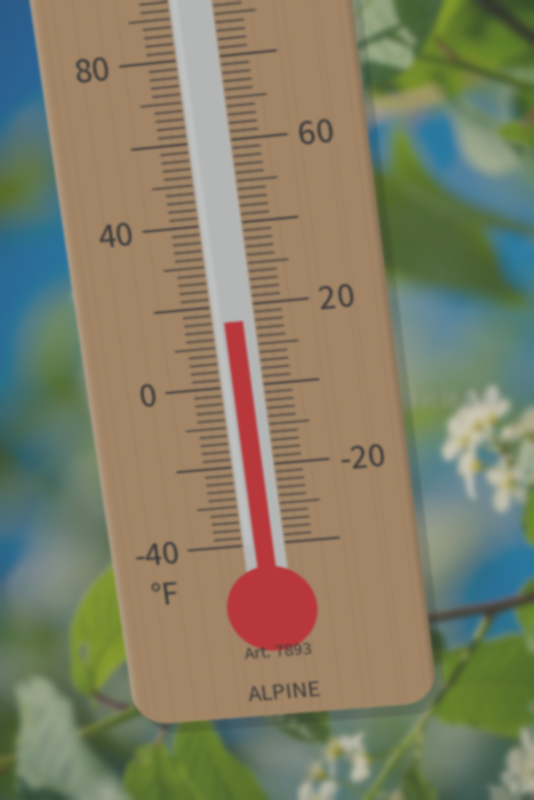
16 °F
